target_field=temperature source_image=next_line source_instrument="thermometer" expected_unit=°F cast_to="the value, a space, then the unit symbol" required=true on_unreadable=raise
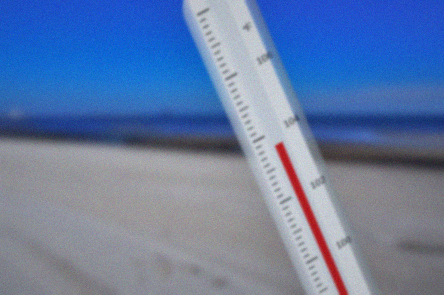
103.6 °F
